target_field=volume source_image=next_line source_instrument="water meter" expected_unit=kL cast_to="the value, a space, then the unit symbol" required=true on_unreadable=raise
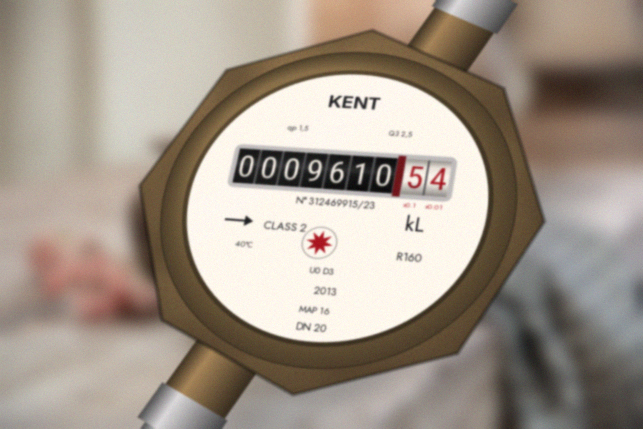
9610.54 kL
